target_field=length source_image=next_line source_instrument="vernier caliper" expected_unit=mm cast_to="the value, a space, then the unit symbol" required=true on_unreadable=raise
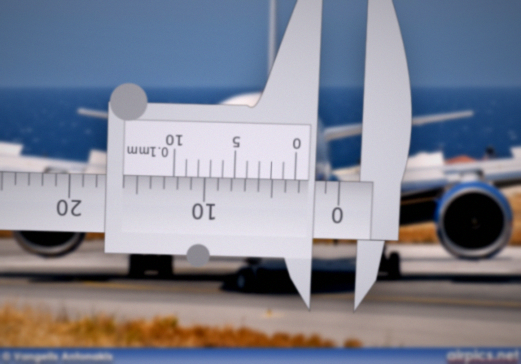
3.3 mm
